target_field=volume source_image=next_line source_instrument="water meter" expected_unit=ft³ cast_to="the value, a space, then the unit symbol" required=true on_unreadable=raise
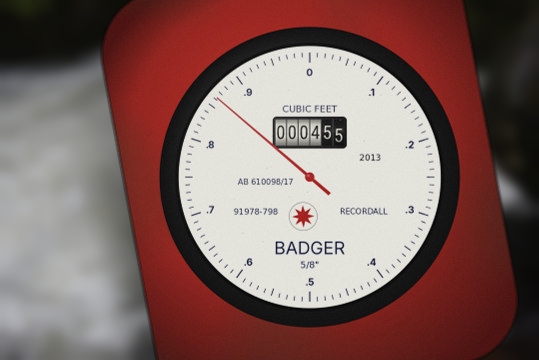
454.86 ft³
